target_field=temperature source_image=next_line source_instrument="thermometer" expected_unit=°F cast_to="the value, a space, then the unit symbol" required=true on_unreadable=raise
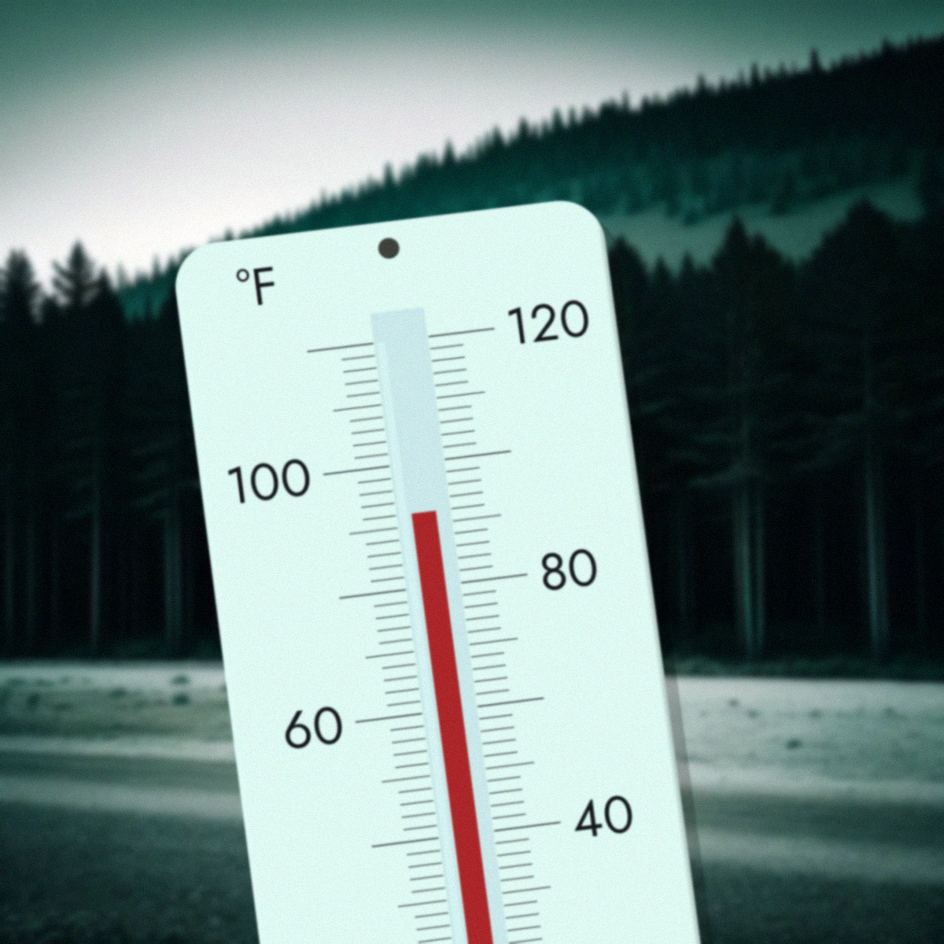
92 °F
